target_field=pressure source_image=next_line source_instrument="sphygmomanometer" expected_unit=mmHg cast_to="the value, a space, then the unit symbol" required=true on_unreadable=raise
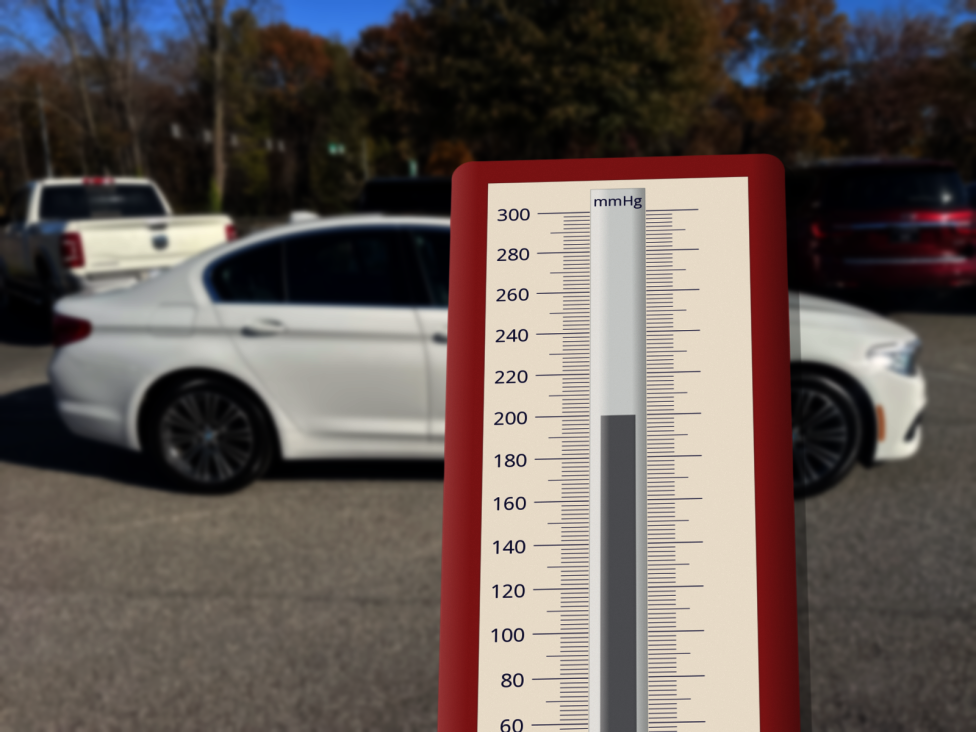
200 mmHg
